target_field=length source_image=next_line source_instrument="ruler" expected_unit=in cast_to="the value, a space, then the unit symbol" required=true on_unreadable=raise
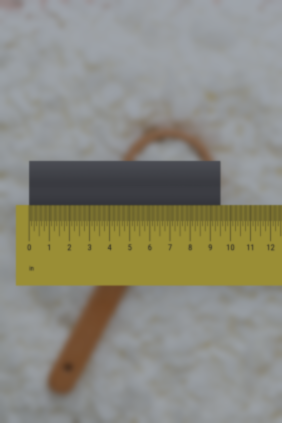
9.5 in
